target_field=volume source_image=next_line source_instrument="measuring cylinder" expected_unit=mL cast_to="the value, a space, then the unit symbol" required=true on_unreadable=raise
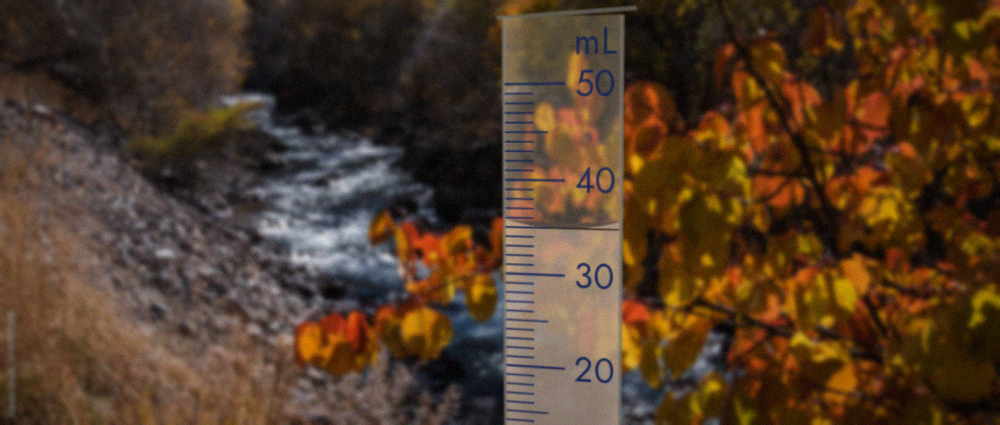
35 mL
